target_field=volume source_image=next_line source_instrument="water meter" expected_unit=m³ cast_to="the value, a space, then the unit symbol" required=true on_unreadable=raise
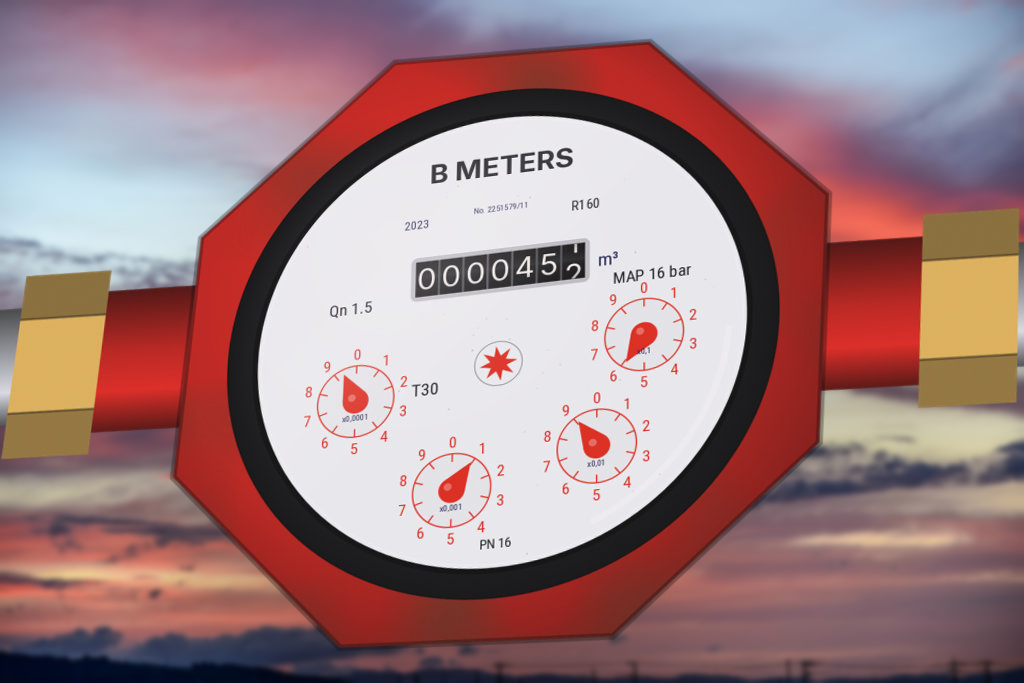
451.5909 m³
